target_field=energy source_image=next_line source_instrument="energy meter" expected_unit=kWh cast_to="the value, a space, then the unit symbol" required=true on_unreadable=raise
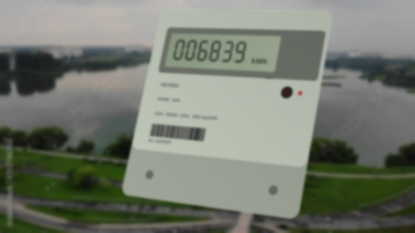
6839 kWh
